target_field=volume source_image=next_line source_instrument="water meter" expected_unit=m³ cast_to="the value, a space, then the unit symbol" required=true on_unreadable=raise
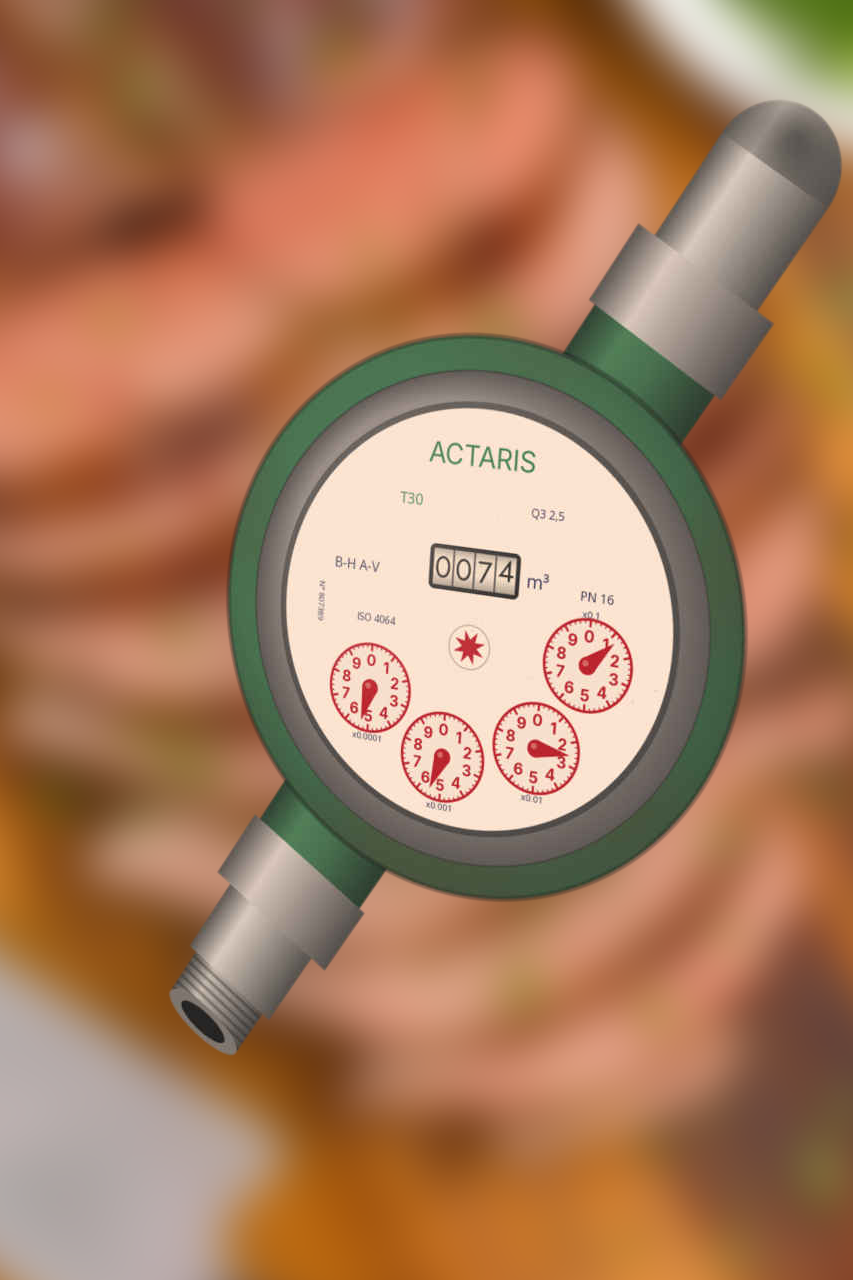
74.1255 m³
